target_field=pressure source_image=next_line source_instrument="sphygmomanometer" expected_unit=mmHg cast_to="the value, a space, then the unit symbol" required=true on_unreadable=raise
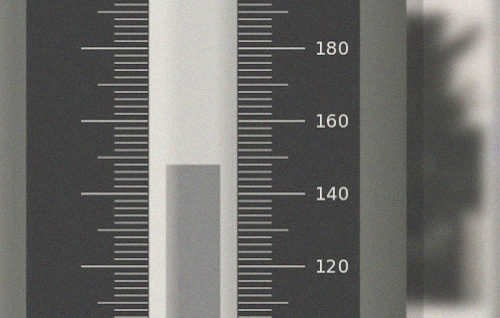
148 mmHg
